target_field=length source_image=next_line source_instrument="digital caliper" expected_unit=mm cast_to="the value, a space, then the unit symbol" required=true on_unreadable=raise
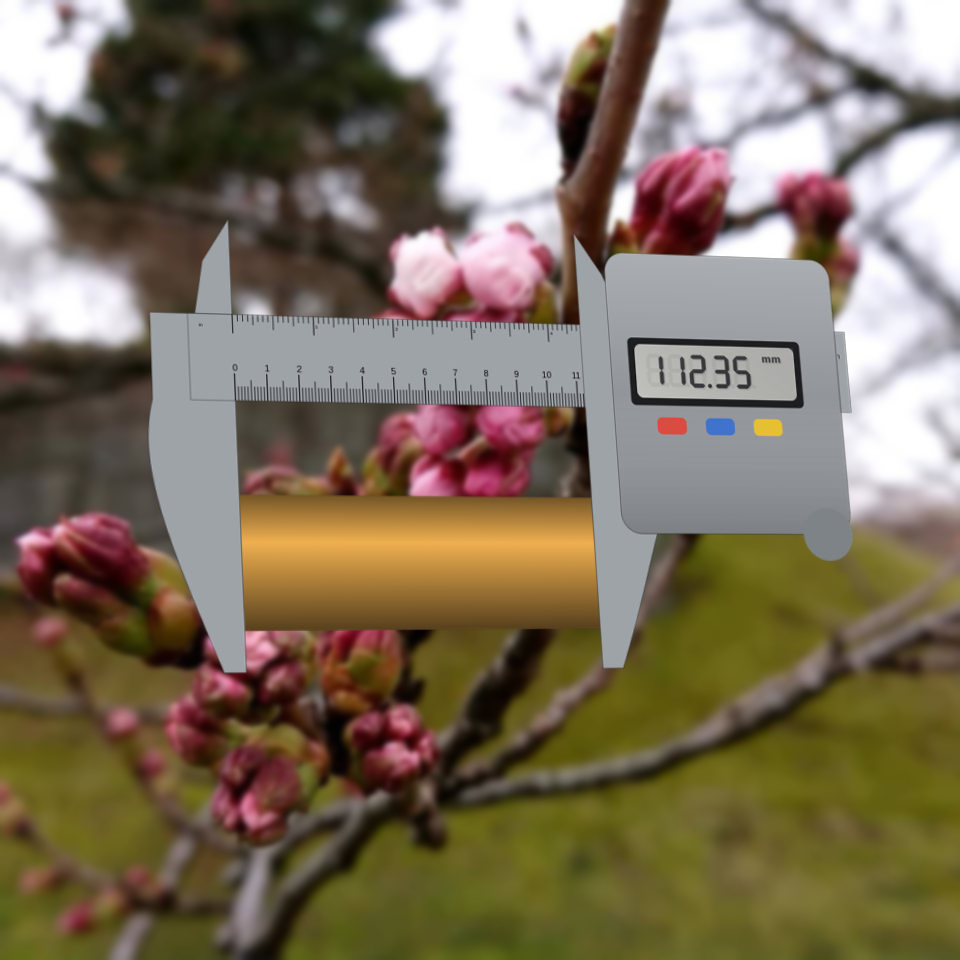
112.35 mm
